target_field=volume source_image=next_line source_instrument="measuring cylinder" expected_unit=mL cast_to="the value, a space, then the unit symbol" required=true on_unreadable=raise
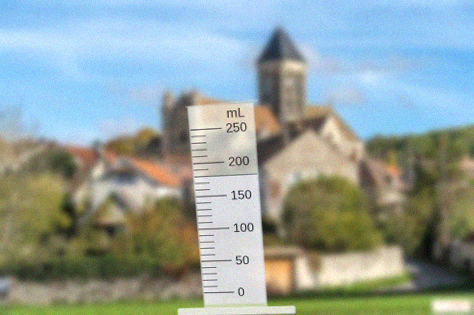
180 mL
